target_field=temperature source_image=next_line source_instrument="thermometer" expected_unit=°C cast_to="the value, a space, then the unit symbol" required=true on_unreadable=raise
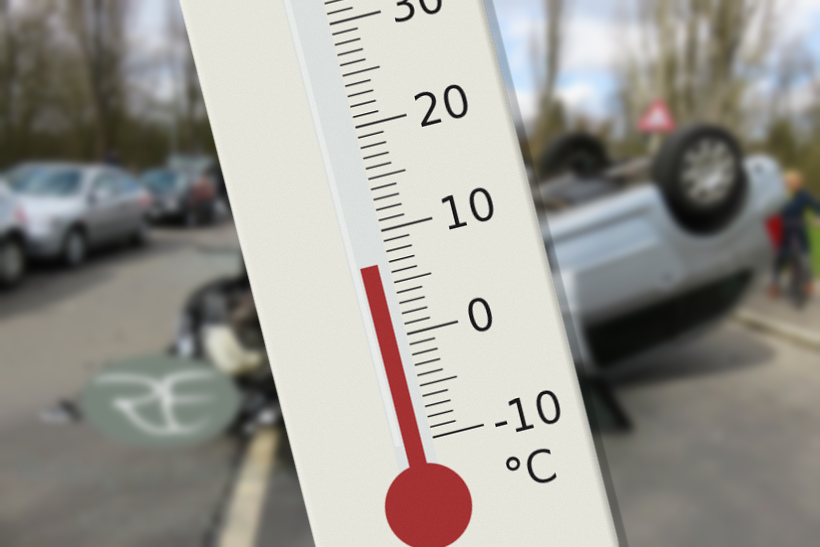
7 °C
